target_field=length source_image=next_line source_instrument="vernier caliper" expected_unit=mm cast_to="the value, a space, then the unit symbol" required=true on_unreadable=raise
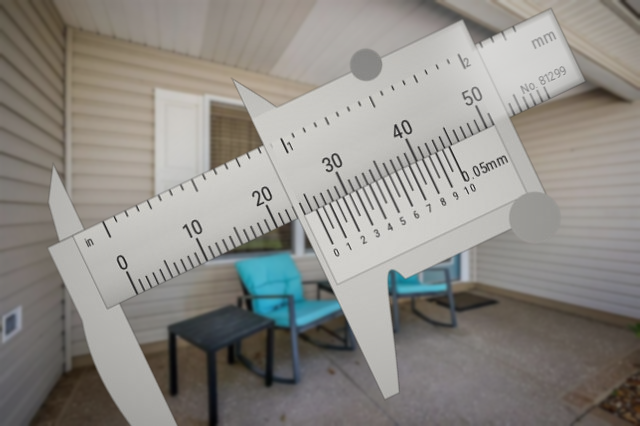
25.6 mm
